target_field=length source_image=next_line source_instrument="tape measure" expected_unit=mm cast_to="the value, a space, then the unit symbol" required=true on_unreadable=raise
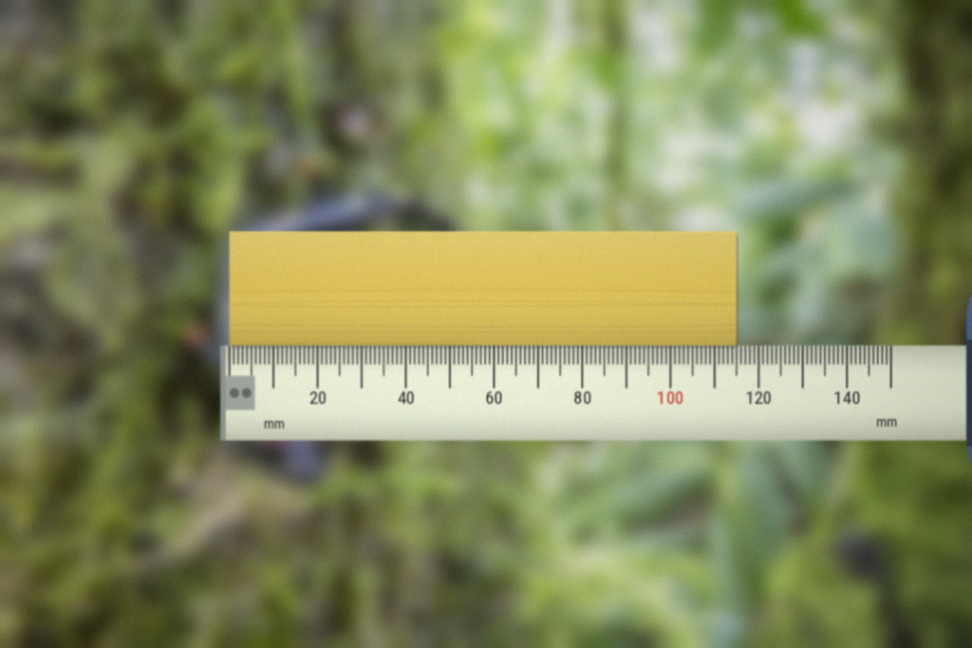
115 mm
